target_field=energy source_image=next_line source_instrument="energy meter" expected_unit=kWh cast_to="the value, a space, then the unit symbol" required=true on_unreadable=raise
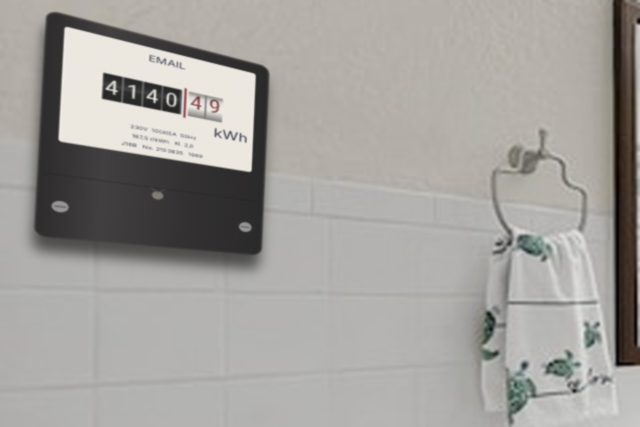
4140.49 kWh
